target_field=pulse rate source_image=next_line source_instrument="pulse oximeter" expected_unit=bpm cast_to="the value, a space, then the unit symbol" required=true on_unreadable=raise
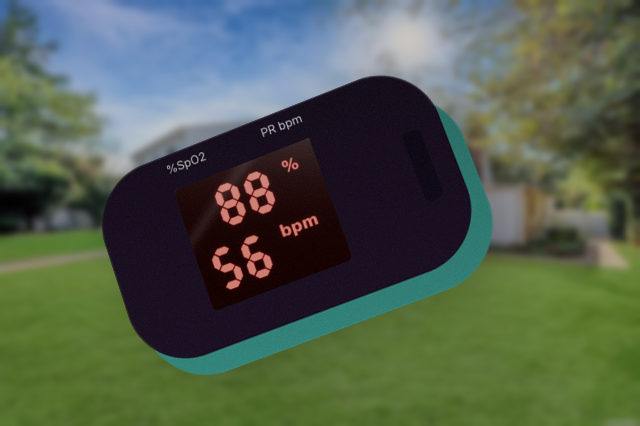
56 bpm
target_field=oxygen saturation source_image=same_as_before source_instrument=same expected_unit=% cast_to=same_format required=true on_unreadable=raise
88 %
